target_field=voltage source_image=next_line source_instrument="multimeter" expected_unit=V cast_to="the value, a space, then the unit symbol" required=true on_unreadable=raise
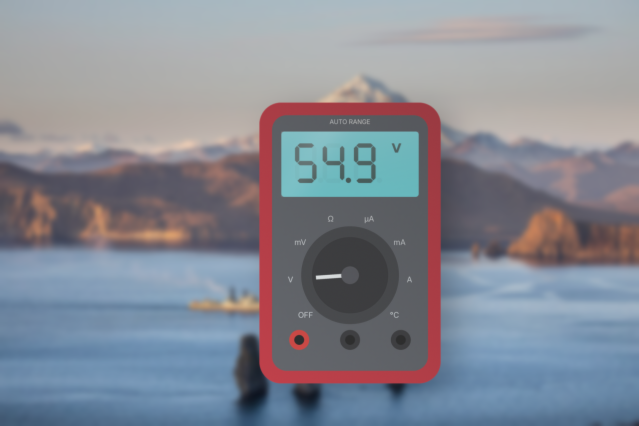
54.9 V
